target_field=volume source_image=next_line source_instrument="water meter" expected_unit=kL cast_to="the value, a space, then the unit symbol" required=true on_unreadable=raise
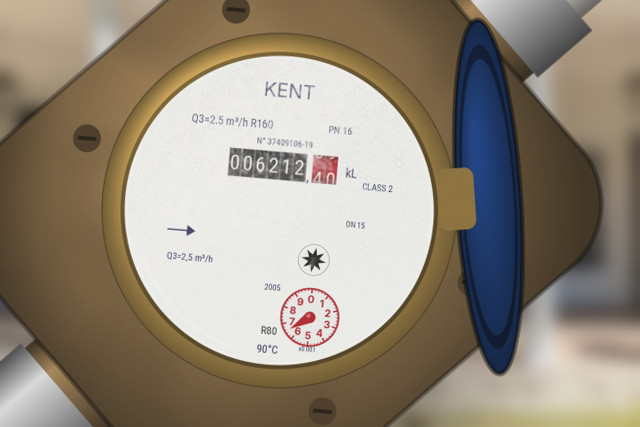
6212.396 kL
